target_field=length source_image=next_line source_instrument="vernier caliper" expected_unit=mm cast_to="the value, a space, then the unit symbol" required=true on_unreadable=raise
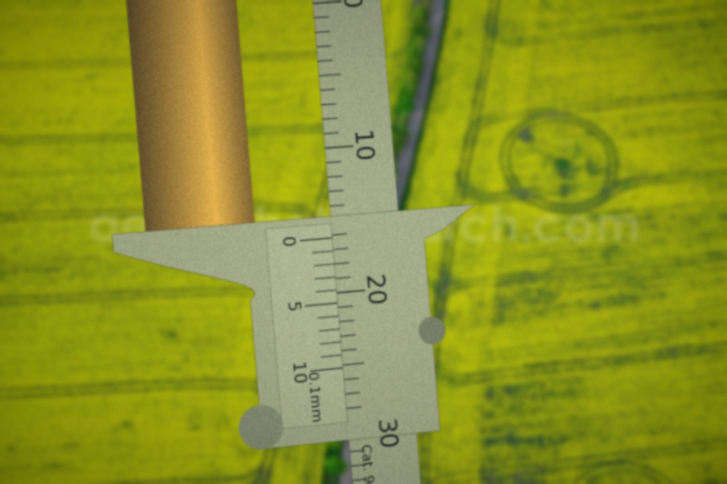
16.2 mm
